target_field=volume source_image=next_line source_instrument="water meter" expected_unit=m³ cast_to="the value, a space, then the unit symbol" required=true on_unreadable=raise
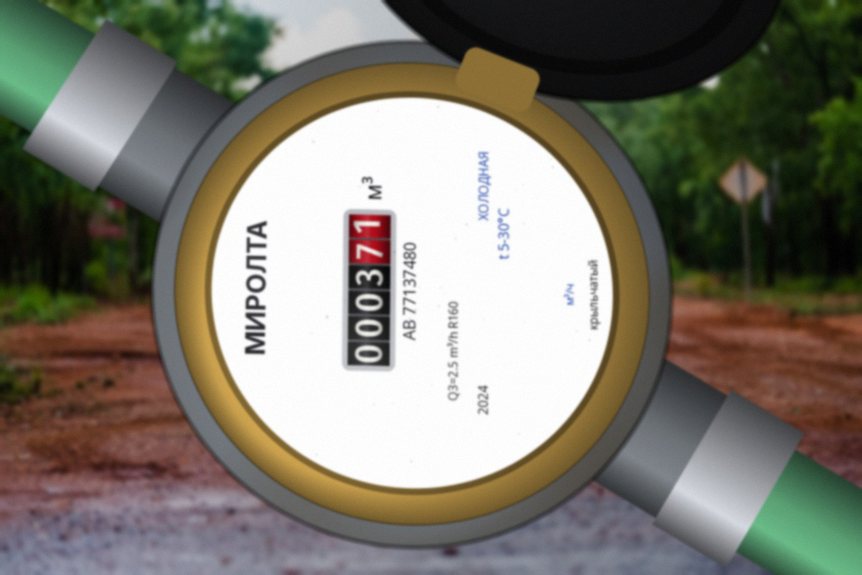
3.71 m³
